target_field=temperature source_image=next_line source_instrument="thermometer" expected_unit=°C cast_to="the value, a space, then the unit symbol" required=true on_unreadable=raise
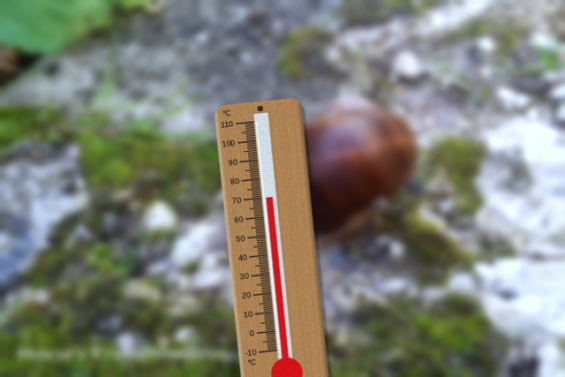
70 °C
